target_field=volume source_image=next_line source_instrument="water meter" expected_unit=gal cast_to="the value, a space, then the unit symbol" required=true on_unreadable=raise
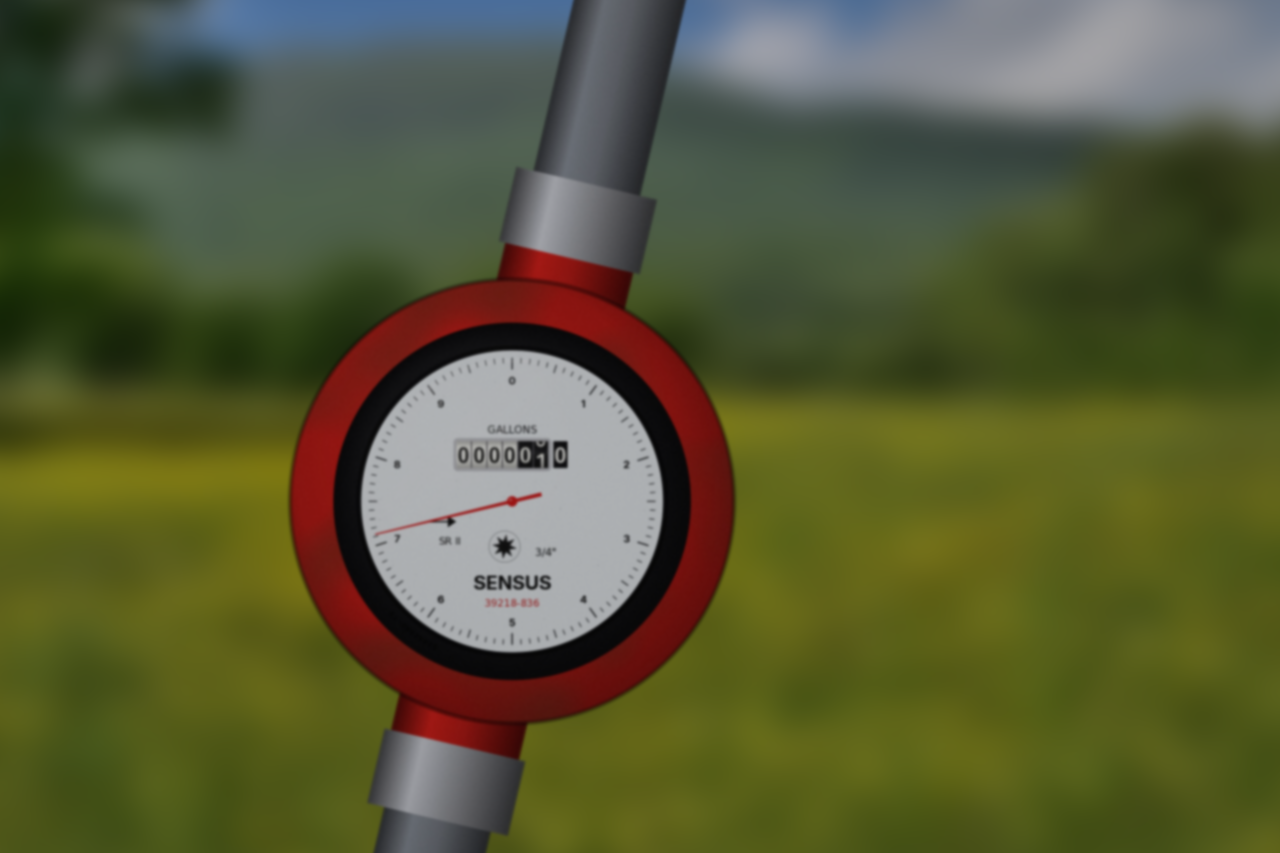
7.1 gal
